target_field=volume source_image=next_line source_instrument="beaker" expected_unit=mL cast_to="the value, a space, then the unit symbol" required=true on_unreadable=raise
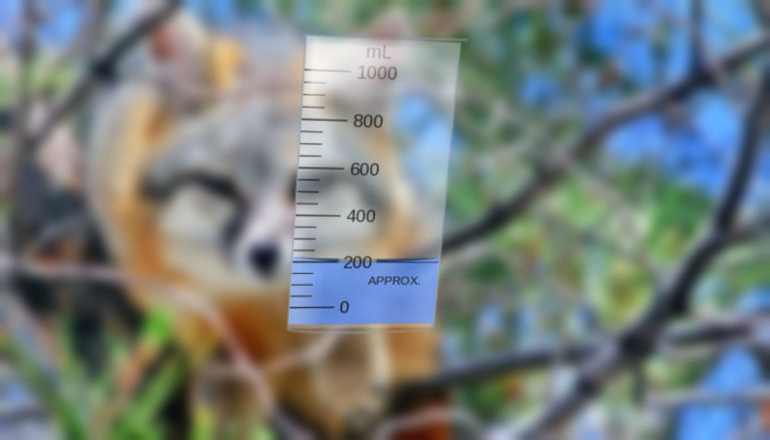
200 mL
